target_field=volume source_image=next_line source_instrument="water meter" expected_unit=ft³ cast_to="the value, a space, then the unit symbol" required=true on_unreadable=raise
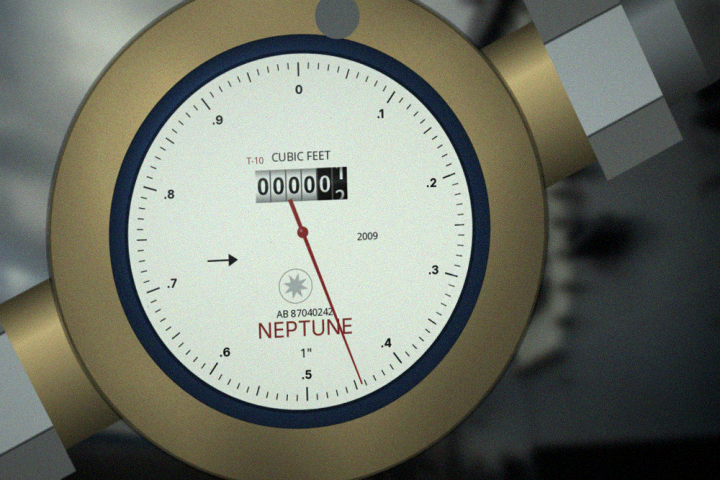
1.44 ft³
